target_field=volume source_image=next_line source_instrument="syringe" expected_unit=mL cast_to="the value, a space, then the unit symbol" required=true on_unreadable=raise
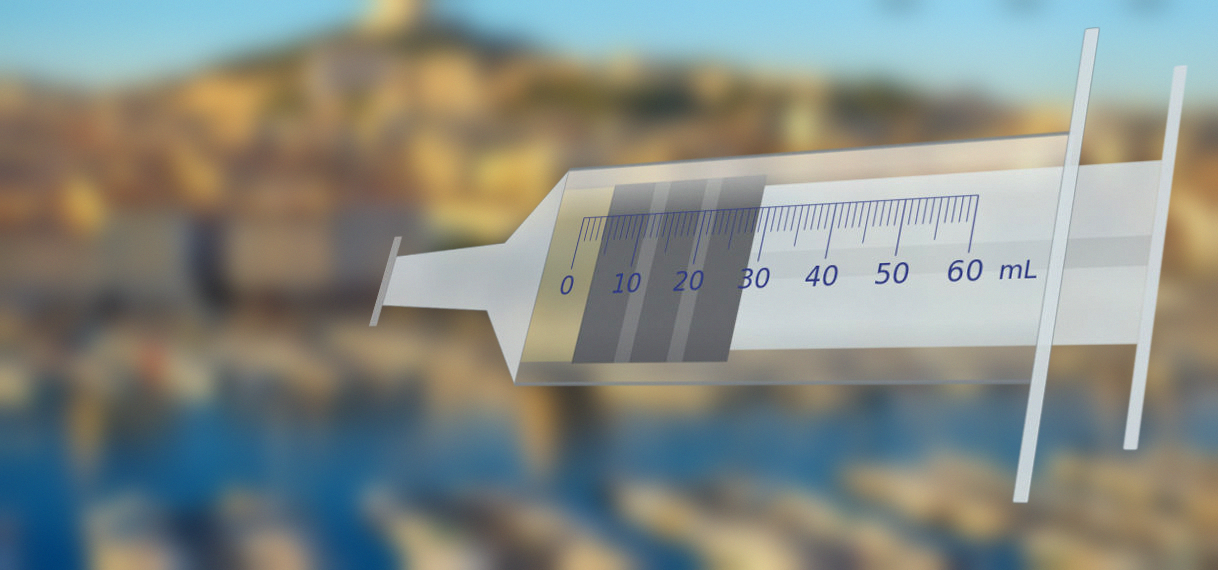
4 mL
